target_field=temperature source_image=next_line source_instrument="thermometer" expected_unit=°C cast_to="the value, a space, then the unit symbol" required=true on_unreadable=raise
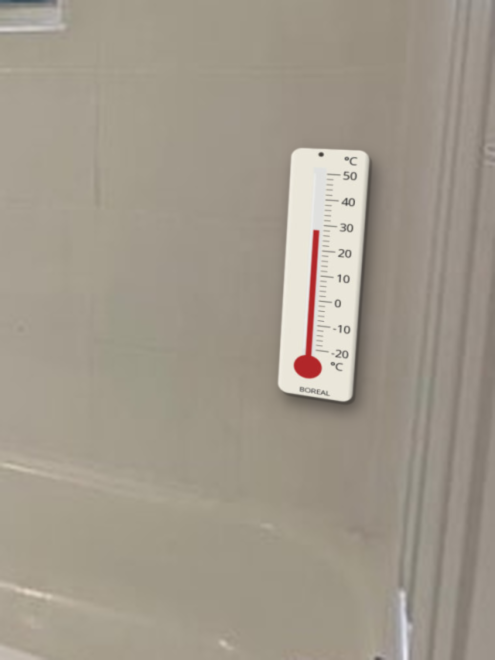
28 °C
